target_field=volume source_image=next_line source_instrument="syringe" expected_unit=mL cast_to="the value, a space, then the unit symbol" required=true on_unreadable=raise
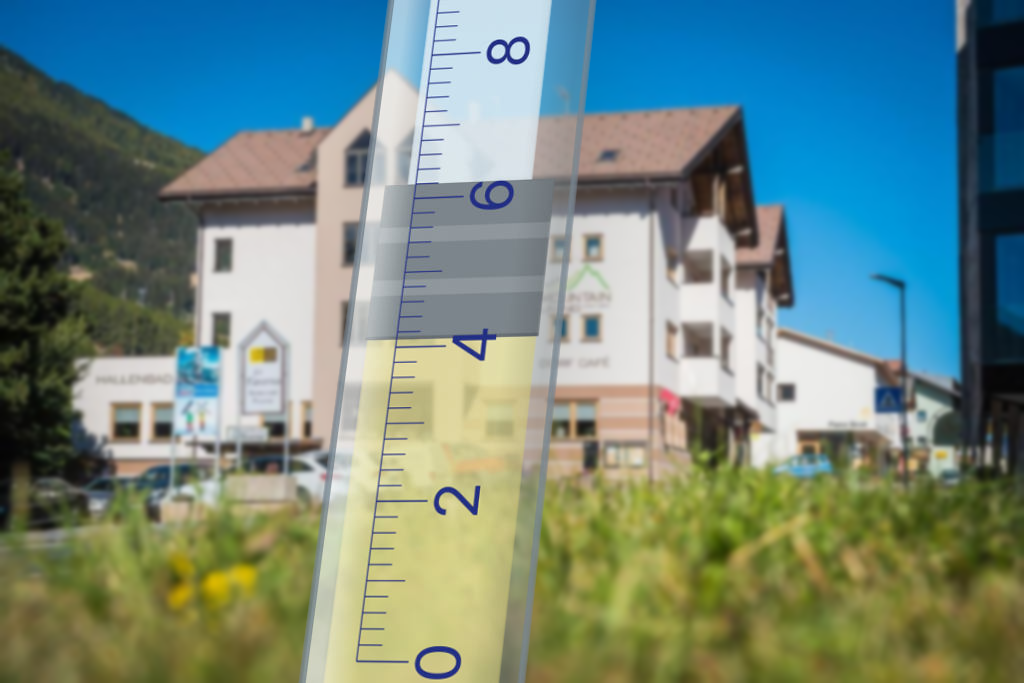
4.1 mL
